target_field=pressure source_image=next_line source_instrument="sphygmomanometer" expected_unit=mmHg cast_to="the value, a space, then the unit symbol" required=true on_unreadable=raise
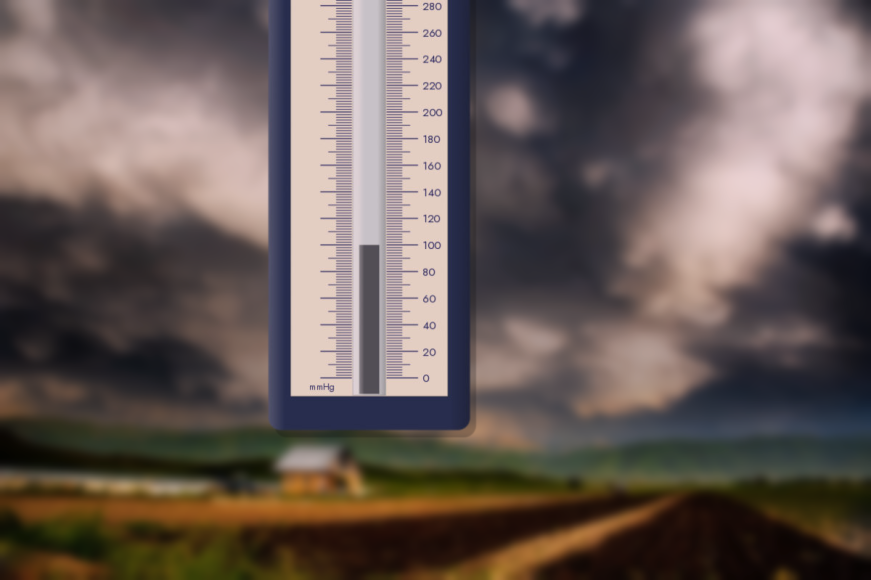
100 mmHg
